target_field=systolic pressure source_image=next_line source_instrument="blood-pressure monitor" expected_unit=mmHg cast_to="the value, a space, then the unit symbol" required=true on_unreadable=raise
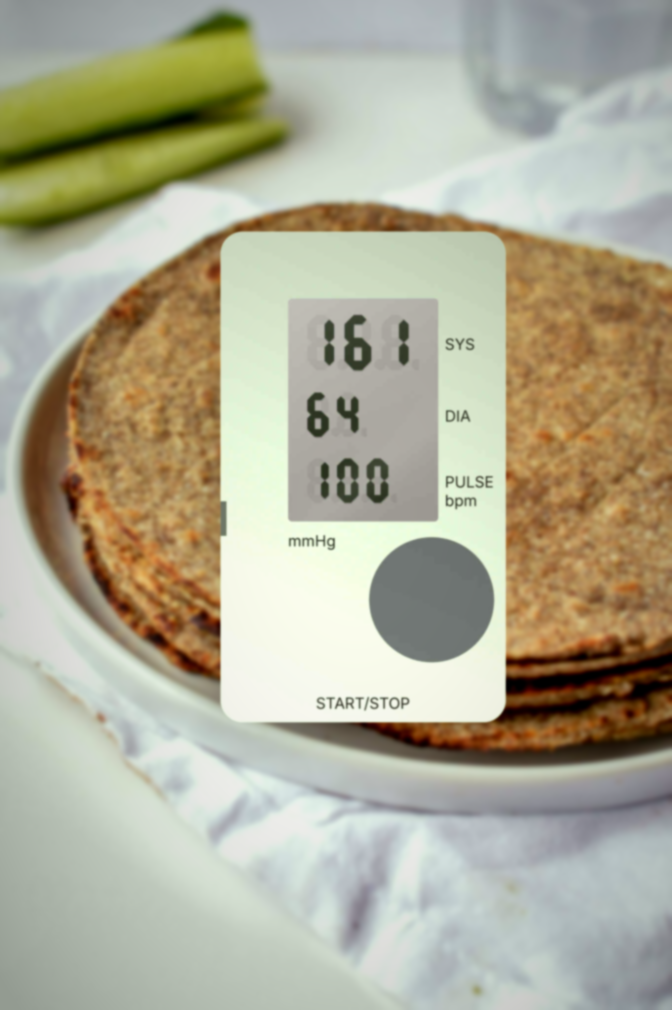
161 mmHg
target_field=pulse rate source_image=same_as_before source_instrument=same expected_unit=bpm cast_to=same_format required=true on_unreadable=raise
100 bpm
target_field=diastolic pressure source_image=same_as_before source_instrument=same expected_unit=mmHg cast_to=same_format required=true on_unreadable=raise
64 mmHg
